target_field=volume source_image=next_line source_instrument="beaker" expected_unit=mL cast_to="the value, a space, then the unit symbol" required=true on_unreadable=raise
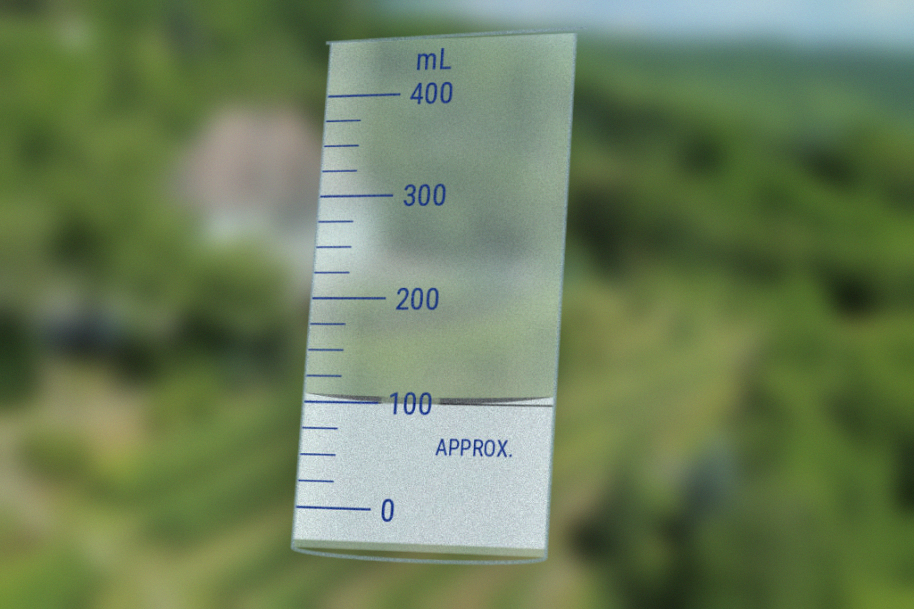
100 mL
